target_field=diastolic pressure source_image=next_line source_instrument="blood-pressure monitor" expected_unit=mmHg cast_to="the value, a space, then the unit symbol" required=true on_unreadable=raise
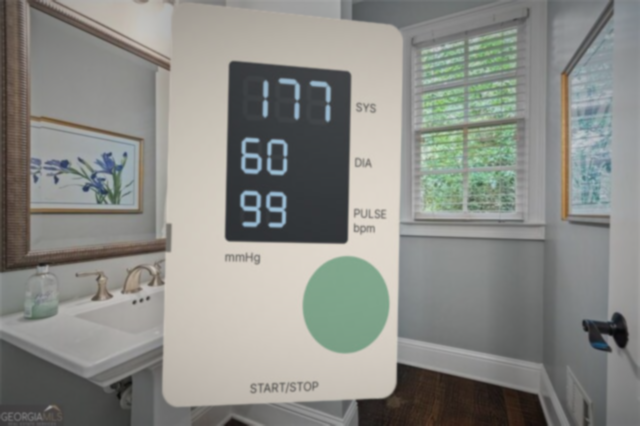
60 mmHg
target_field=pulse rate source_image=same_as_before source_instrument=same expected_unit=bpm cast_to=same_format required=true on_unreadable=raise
99 bpm
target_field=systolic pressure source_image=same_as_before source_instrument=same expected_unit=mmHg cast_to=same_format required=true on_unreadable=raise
177 mmHg
